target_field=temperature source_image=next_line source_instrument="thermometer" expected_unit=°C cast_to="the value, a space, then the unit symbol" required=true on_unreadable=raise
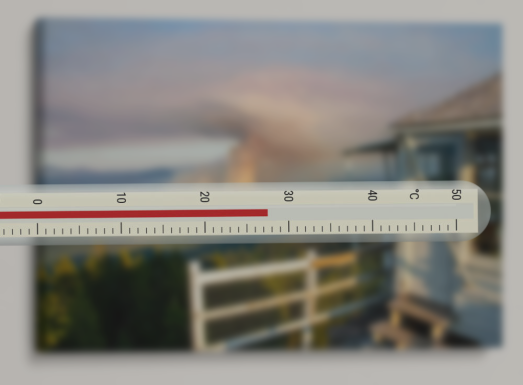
27.5 °C
